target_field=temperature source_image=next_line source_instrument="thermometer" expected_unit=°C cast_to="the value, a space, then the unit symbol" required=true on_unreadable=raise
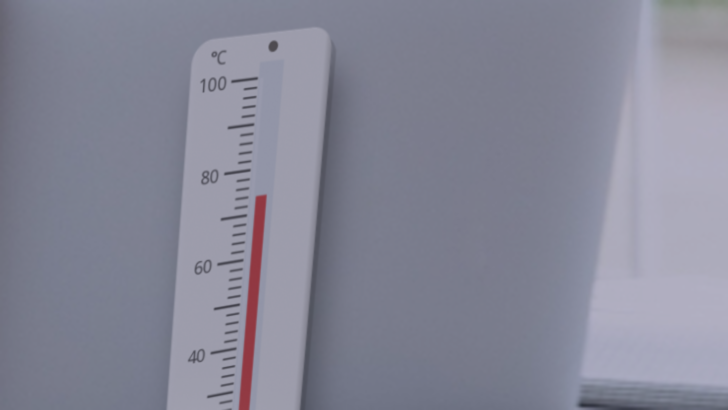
74 °C
